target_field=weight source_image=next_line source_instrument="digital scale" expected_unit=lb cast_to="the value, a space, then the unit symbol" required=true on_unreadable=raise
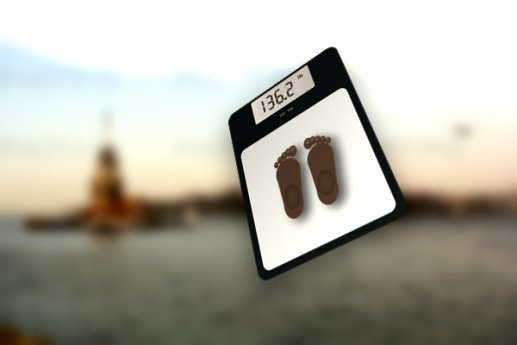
136.2 lb
